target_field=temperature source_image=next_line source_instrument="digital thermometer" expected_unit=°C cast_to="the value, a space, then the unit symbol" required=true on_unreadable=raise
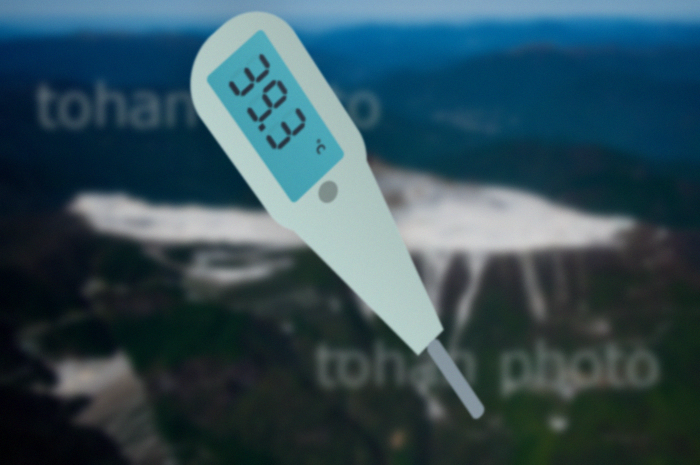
39.3 °C
